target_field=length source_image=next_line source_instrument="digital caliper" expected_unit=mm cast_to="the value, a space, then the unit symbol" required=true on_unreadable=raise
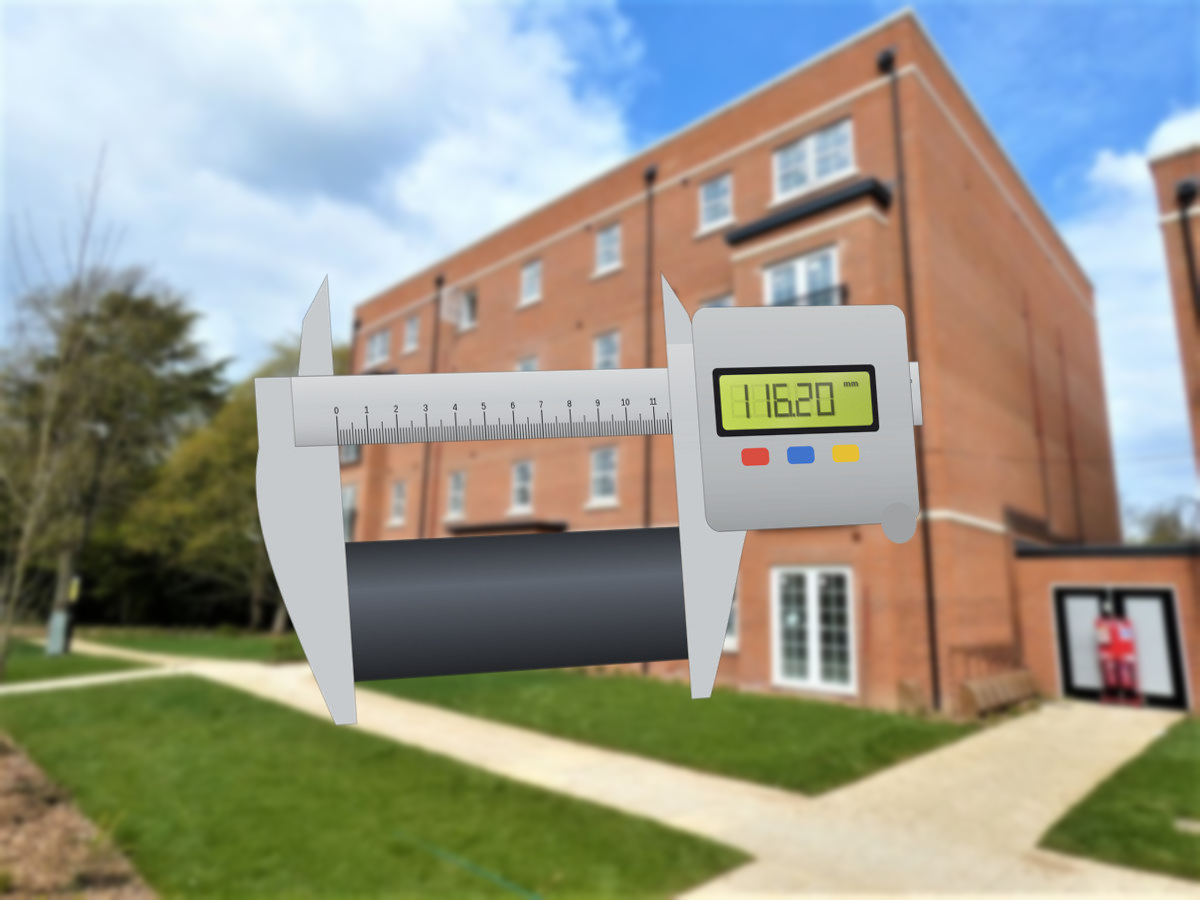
116.20 mm
